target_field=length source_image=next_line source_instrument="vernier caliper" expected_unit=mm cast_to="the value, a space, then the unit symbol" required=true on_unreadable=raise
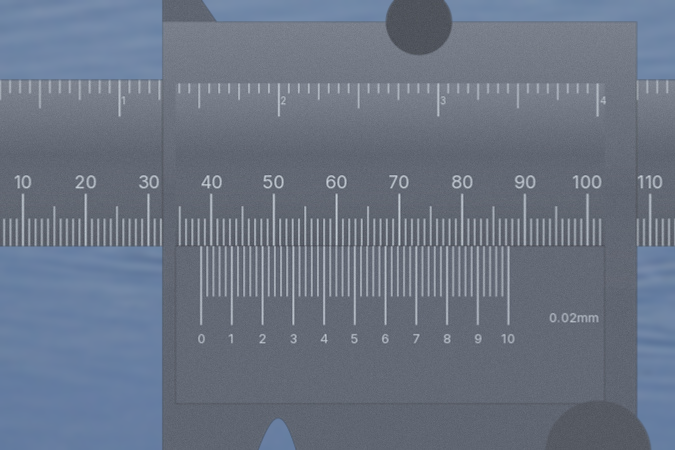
38.4 mm
